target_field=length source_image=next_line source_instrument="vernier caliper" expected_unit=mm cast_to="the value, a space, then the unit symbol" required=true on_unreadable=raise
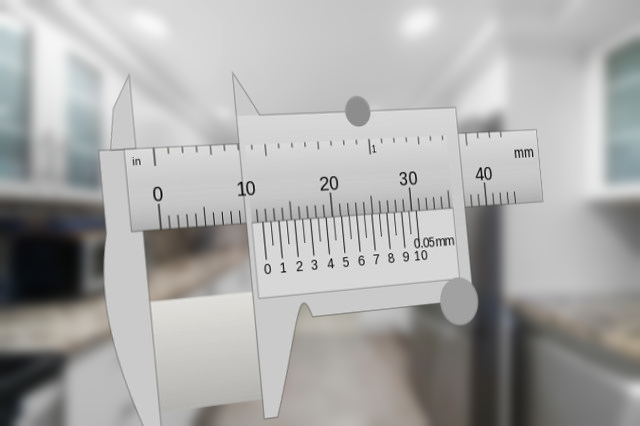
11.6 mm
